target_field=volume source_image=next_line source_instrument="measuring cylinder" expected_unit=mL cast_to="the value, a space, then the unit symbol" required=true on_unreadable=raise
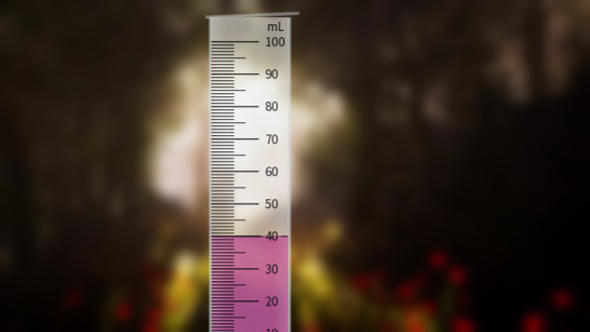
40 mL
